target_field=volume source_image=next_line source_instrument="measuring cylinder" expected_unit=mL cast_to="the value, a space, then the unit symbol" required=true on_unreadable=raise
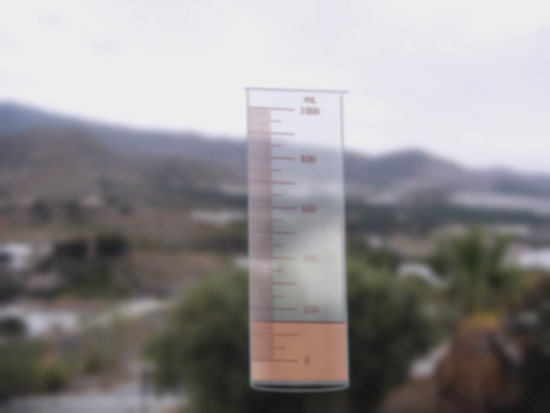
150 mL
